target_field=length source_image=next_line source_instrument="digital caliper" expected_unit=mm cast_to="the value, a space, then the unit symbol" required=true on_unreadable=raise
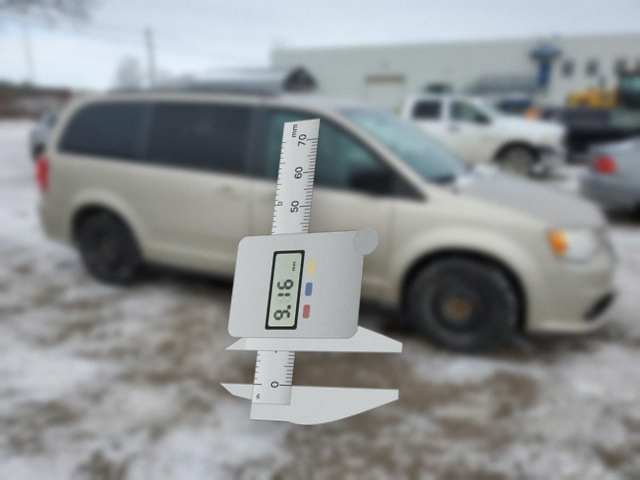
9.16 mm
